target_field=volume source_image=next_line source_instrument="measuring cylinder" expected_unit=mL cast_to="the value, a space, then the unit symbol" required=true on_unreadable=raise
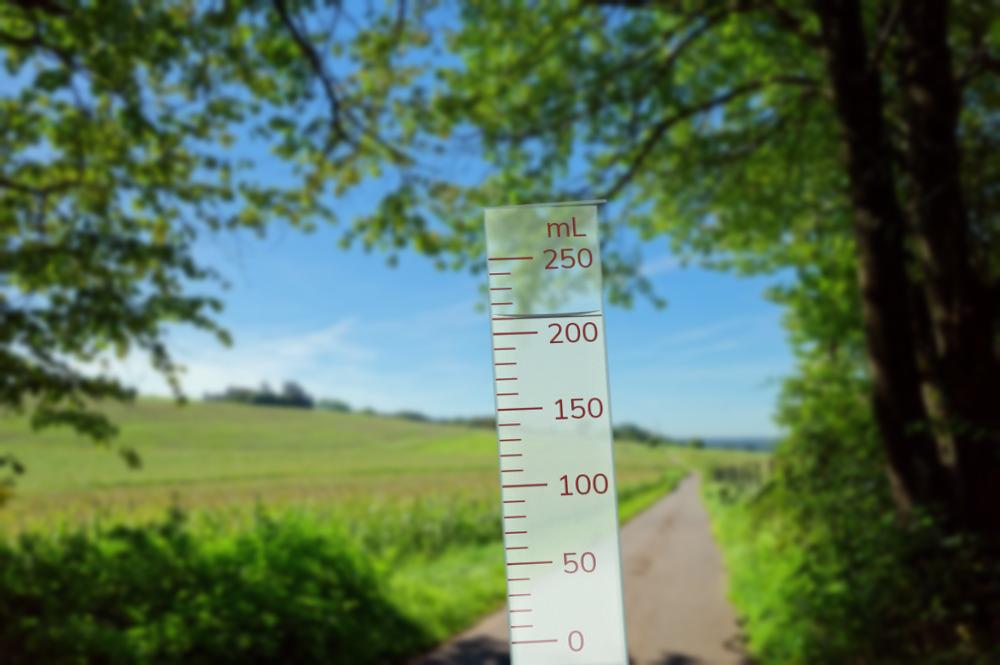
210 mL
